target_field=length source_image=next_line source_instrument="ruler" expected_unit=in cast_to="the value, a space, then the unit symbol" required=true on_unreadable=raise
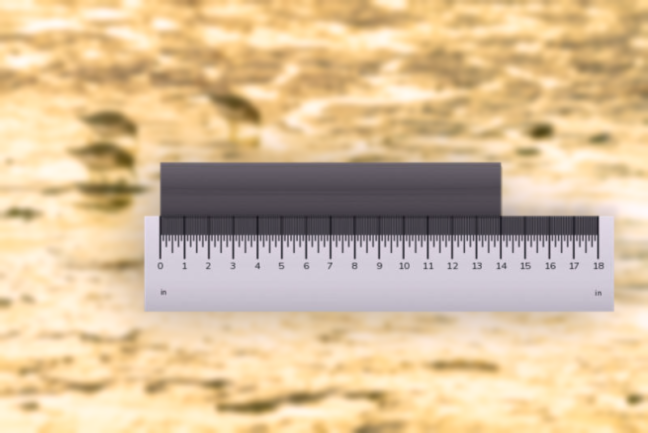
14 in
